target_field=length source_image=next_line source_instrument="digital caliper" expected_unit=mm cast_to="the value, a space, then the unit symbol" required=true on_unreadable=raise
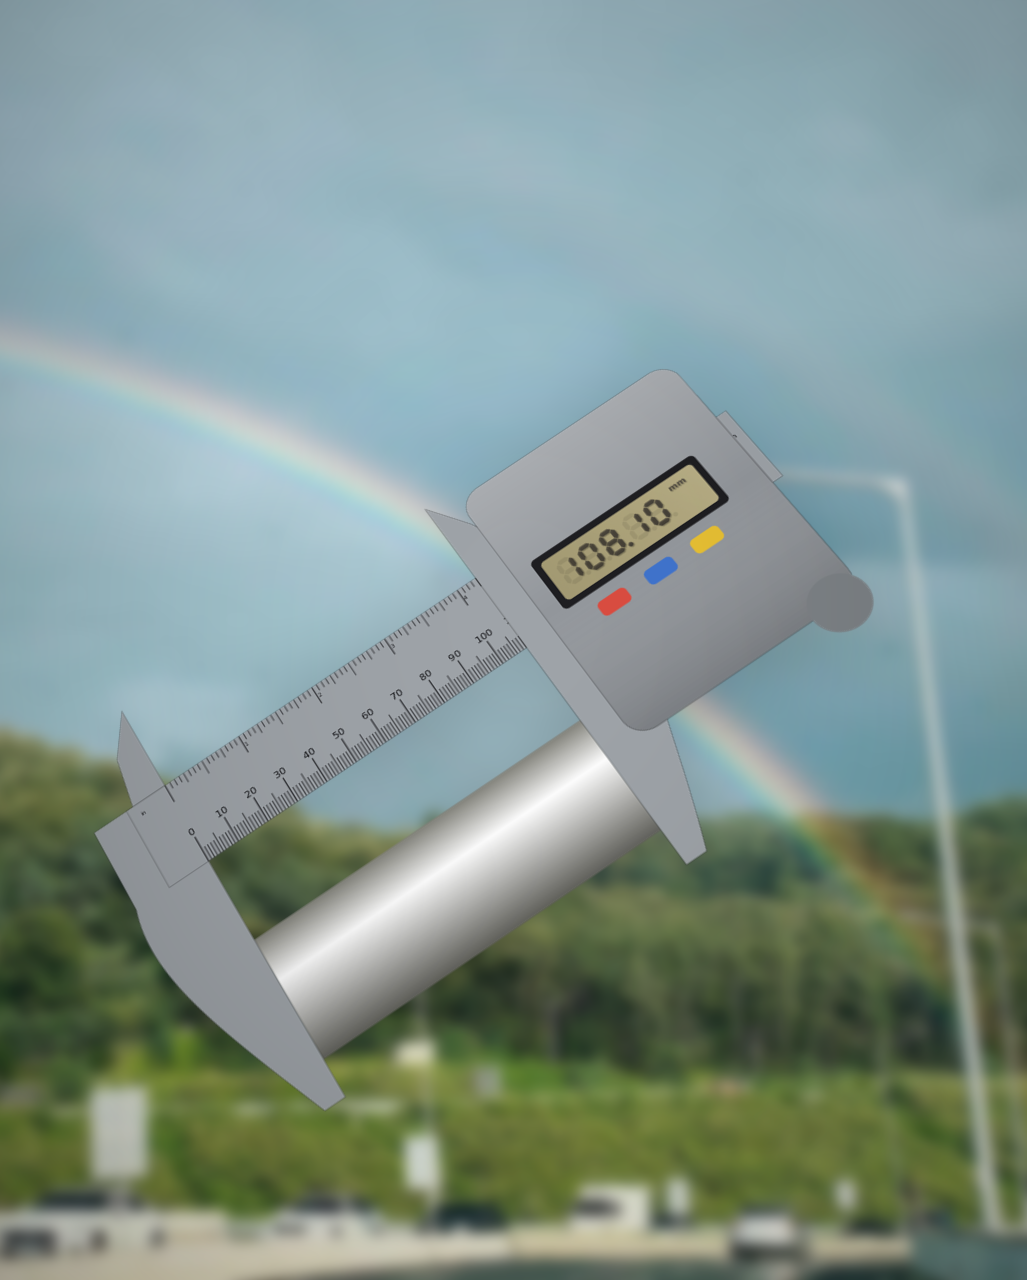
108.10 mm
